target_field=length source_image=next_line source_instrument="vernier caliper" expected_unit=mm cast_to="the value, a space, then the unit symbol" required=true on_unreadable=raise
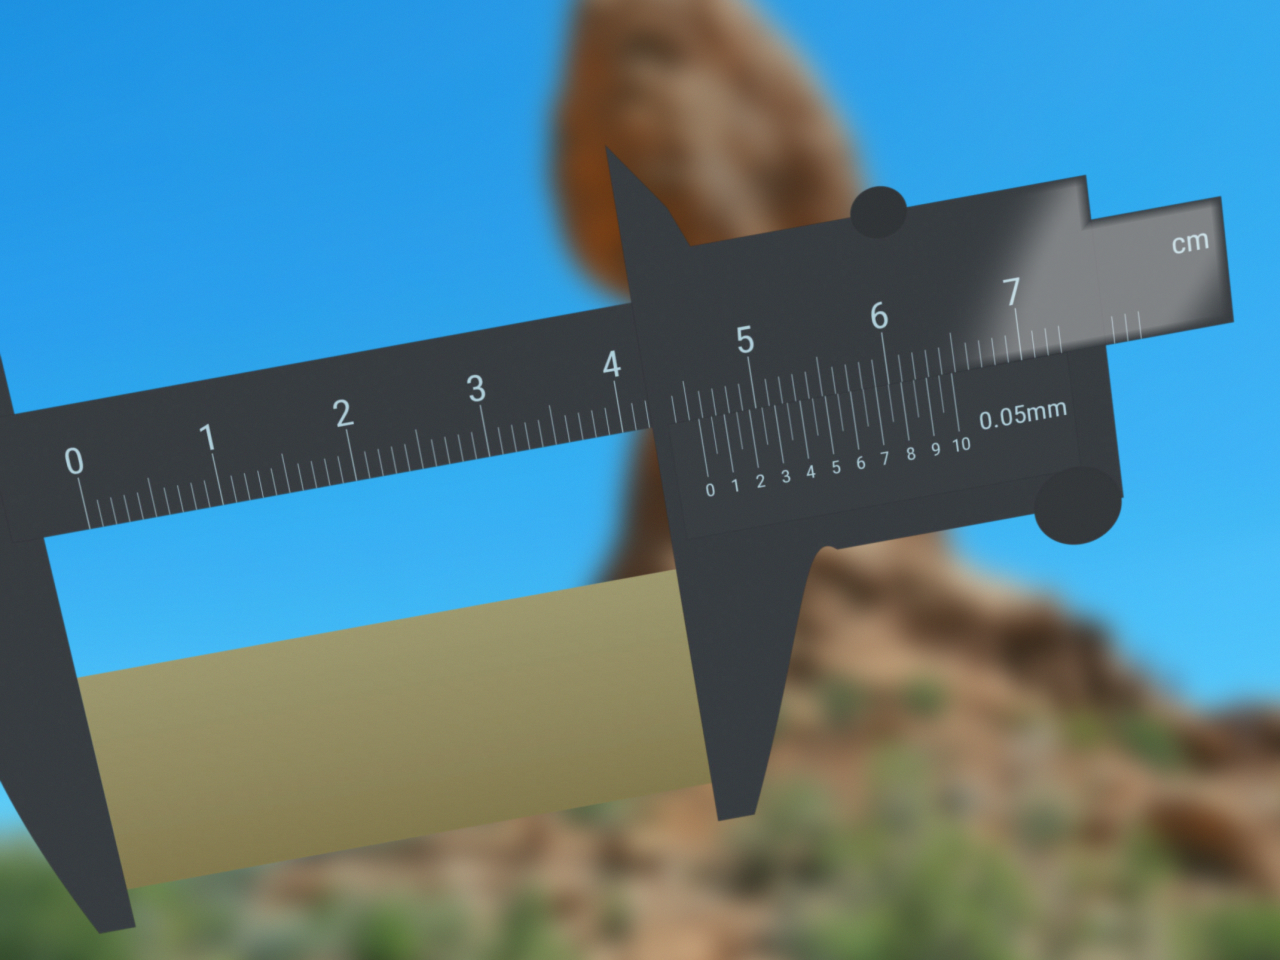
45.7 mm
